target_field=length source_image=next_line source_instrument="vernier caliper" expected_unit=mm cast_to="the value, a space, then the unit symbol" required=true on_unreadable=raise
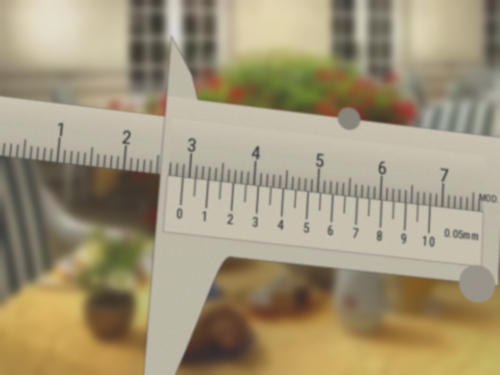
29.0 mm
